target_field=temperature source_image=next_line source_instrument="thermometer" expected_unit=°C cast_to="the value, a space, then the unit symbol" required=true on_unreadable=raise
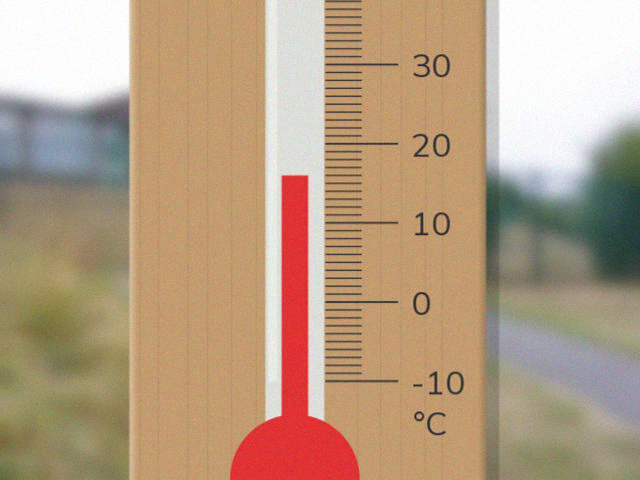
16 °C
